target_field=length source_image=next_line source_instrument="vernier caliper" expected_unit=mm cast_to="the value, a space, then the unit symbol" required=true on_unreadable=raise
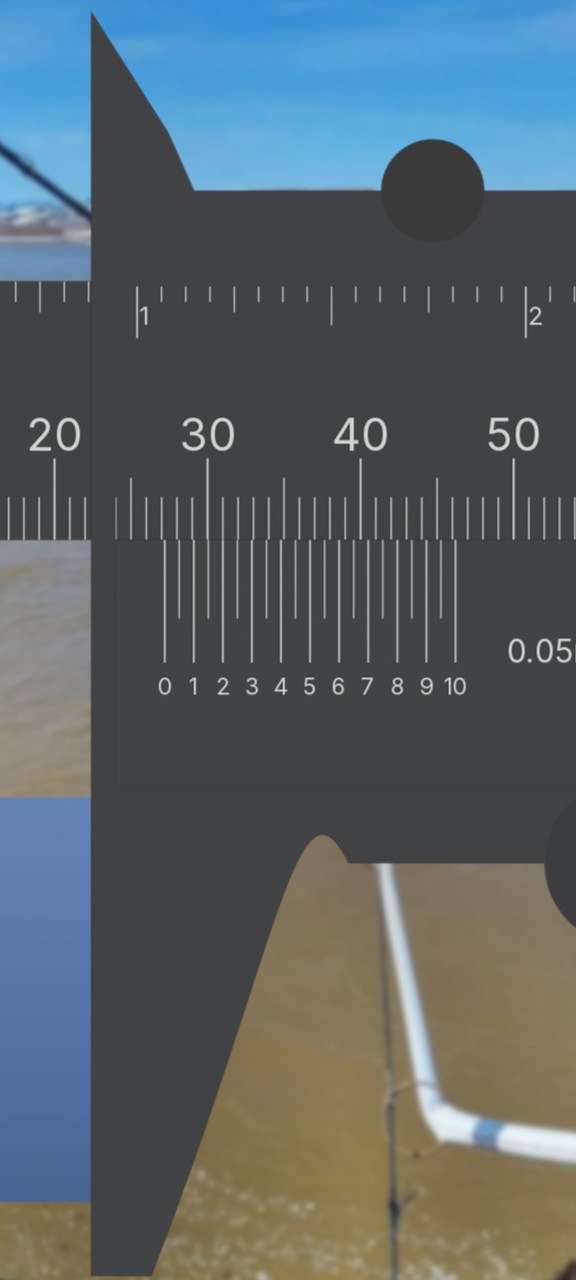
27.2 mm
